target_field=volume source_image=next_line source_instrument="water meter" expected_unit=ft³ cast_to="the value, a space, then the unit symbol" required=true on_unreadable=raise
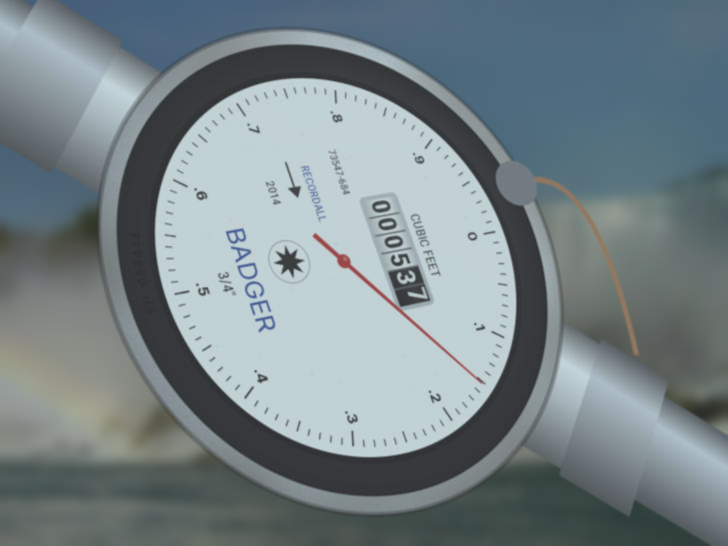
537.15 ft³
